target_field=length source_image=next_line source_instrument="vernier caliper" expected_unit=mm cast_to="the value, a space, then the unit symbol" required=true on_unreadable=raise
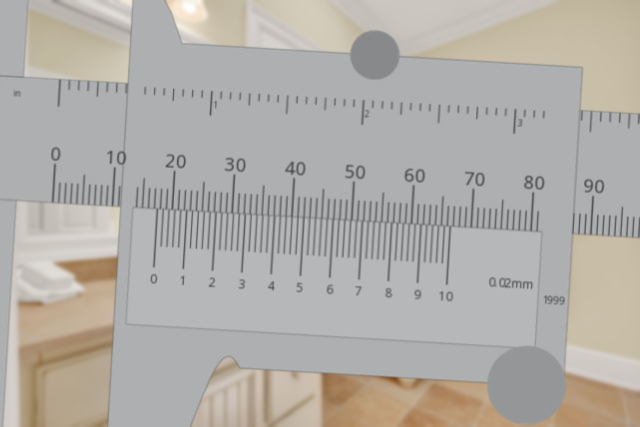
17.5 mm
